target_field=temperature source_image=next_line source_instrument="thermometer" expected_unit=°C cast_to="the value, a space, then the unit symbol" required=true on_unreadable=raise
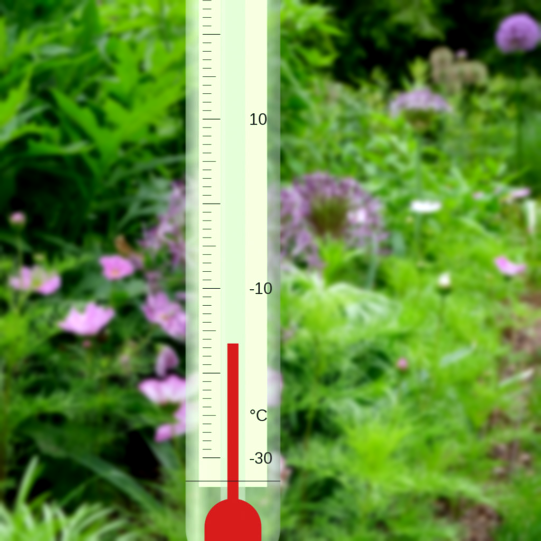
-16.5 °C
